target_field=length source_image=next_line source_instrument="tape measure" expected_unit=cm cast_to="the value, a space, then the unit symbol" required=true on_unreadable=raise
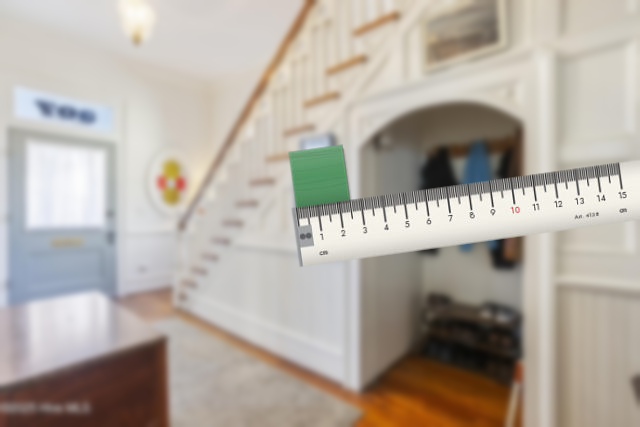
2.5 cm
